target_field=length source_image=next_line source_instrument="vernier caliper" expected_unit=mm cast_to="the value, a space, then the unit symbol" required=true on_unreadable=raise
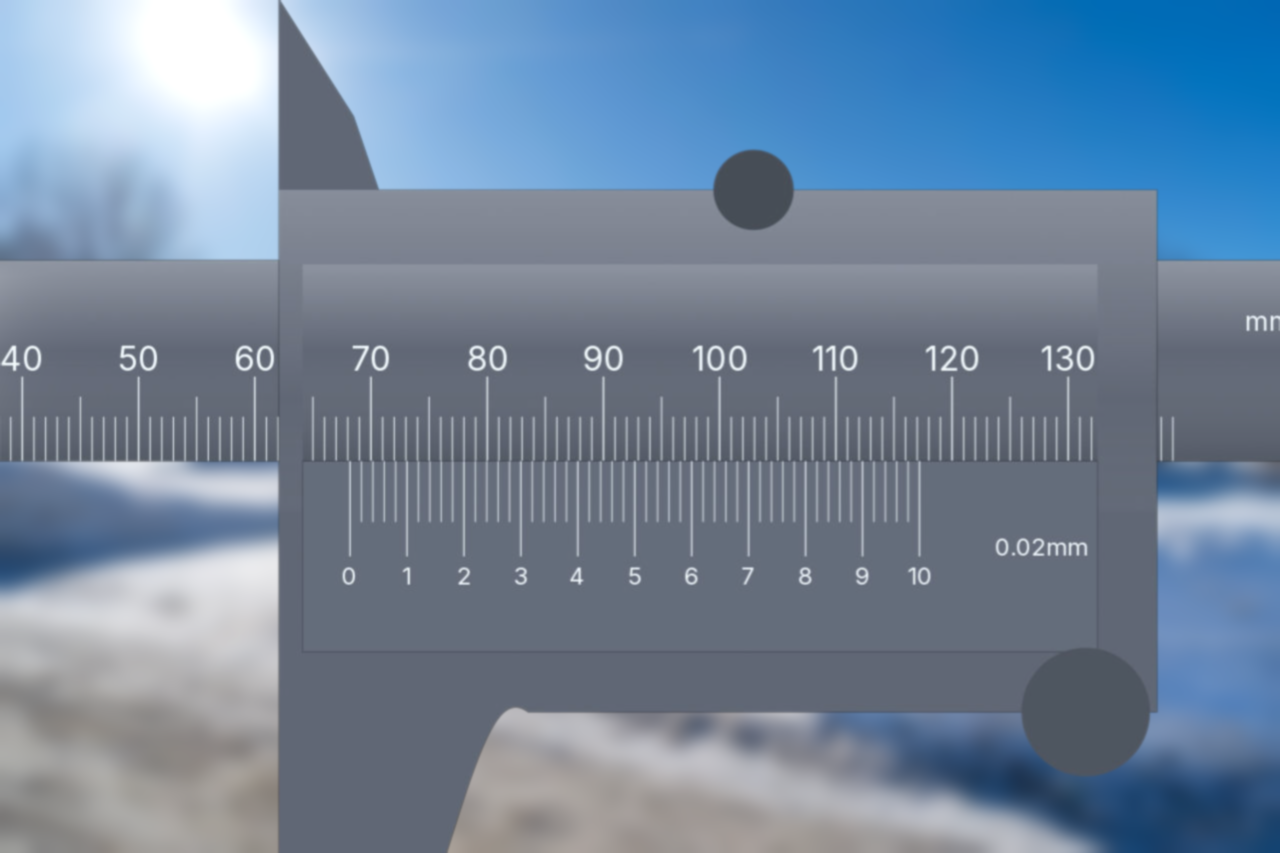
68.2 mm
